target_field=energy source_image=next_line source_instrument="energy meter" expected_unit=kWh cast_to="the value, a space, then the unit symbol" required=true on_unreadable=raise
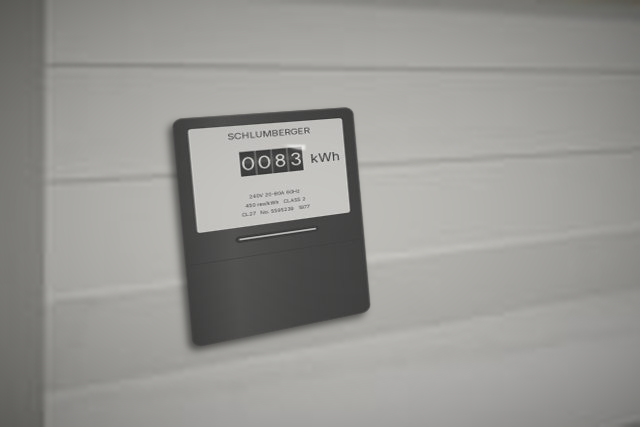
83 kWh
